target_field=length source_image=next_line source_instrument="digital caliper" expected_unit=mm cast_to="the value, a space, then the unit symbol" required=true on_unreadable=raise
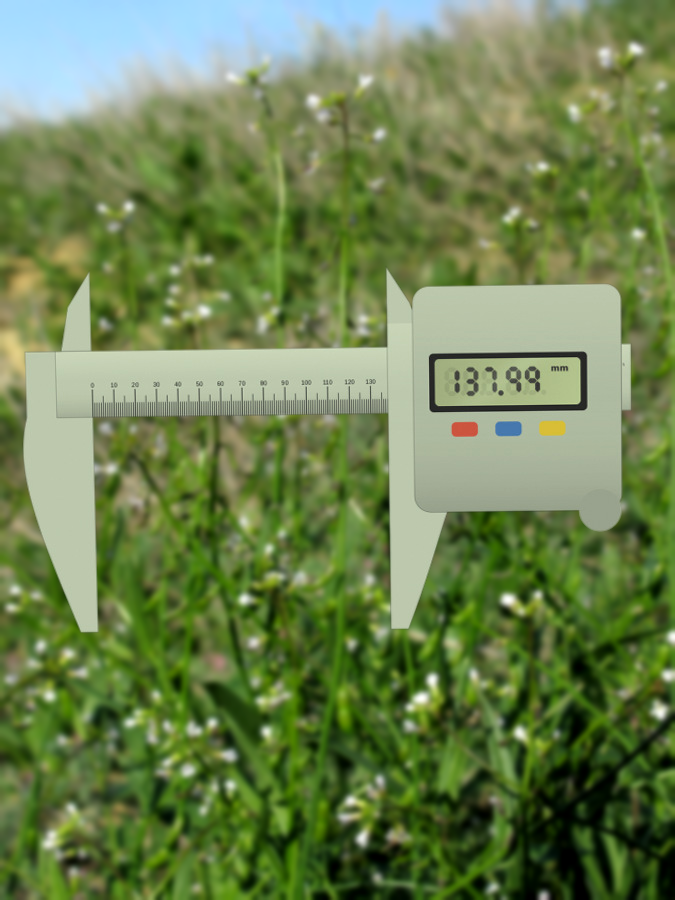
137.99 mm
